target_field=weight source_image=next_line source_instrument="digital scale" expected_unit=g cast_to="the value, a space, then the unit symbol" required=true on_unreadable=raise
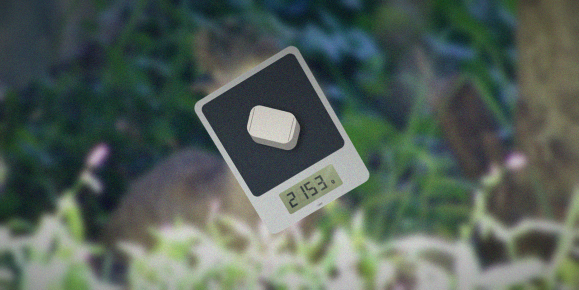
2153 g
